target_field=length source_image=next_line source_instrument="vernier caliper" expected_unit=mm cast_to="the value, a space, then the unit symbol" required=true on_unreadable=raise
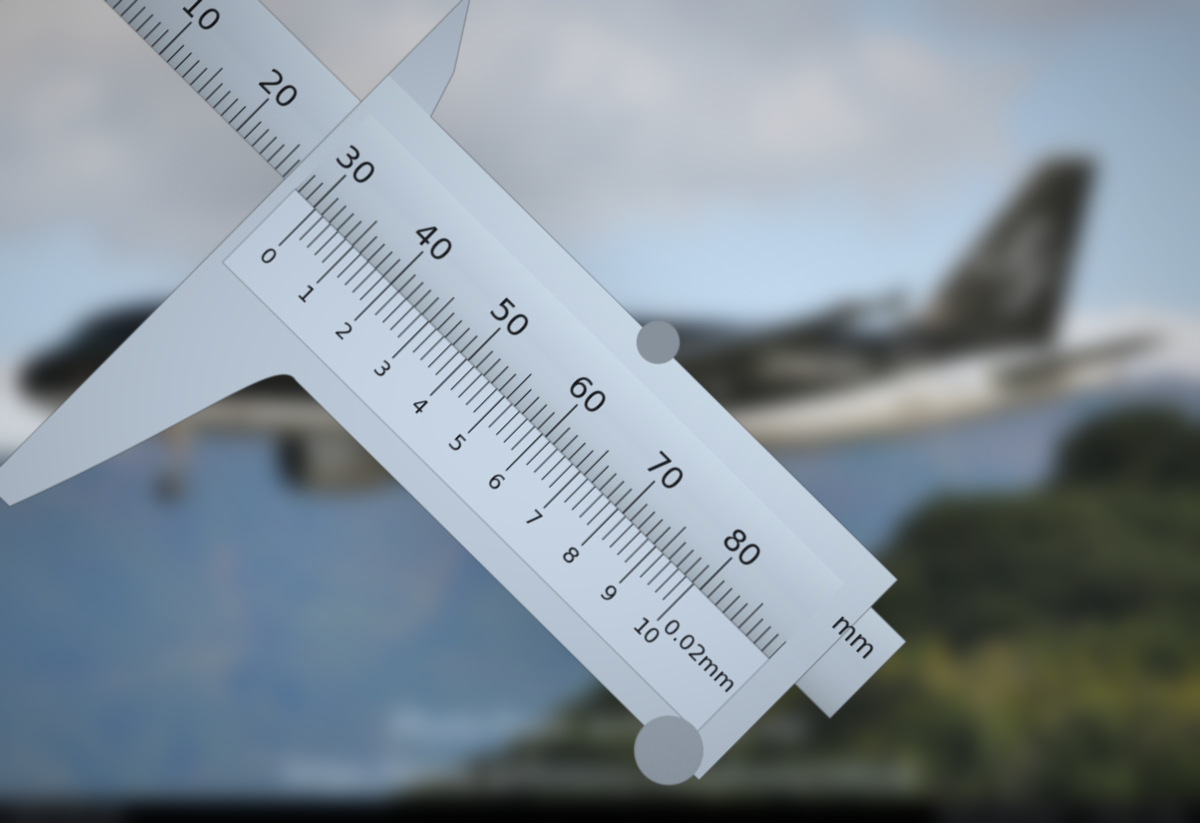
30.2 mm
